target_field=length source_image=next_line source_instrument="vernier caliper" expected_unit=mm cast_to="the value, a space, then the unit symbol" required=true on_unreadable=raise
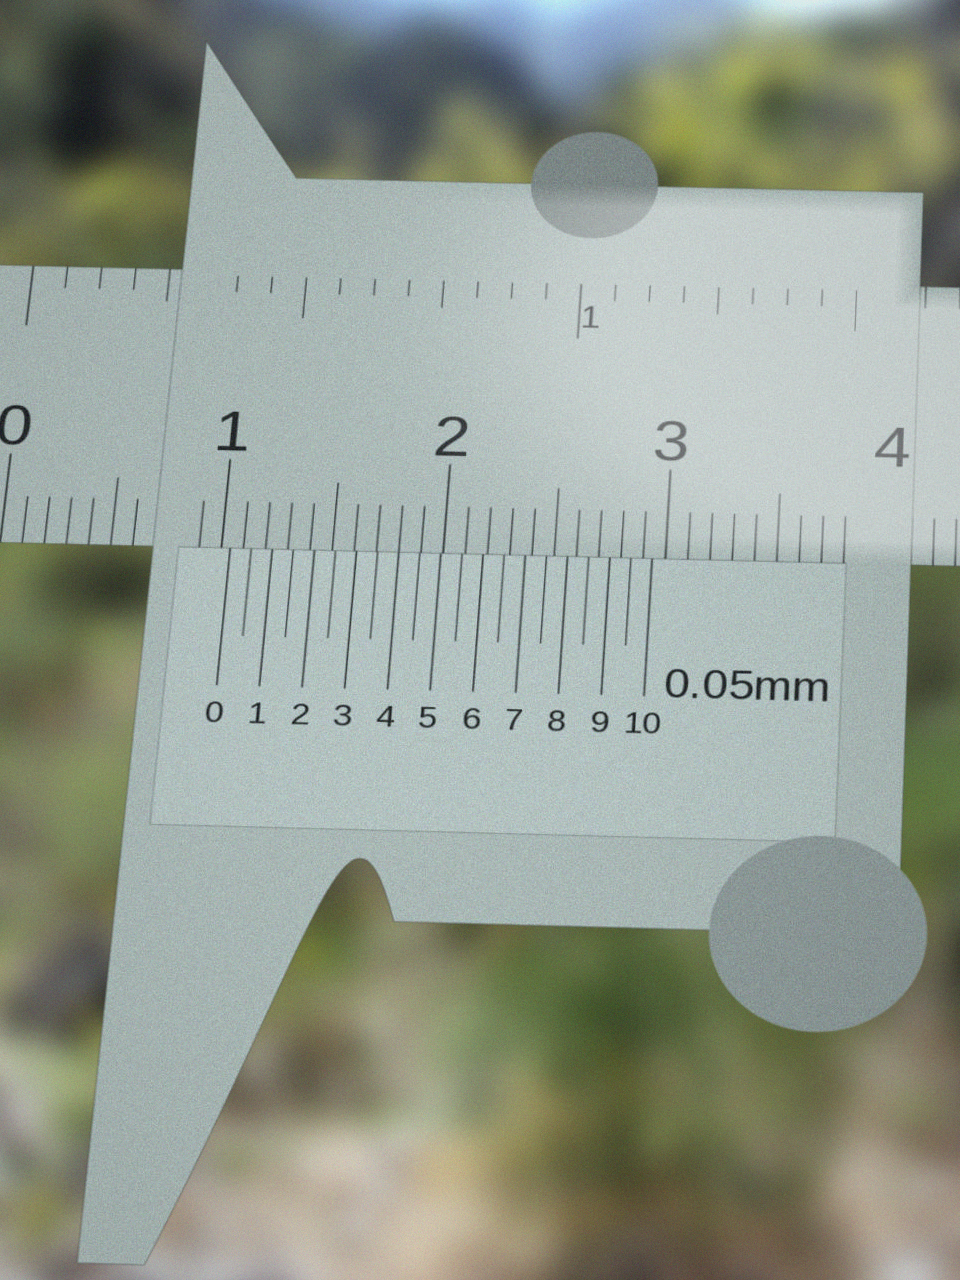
10.4 mm
